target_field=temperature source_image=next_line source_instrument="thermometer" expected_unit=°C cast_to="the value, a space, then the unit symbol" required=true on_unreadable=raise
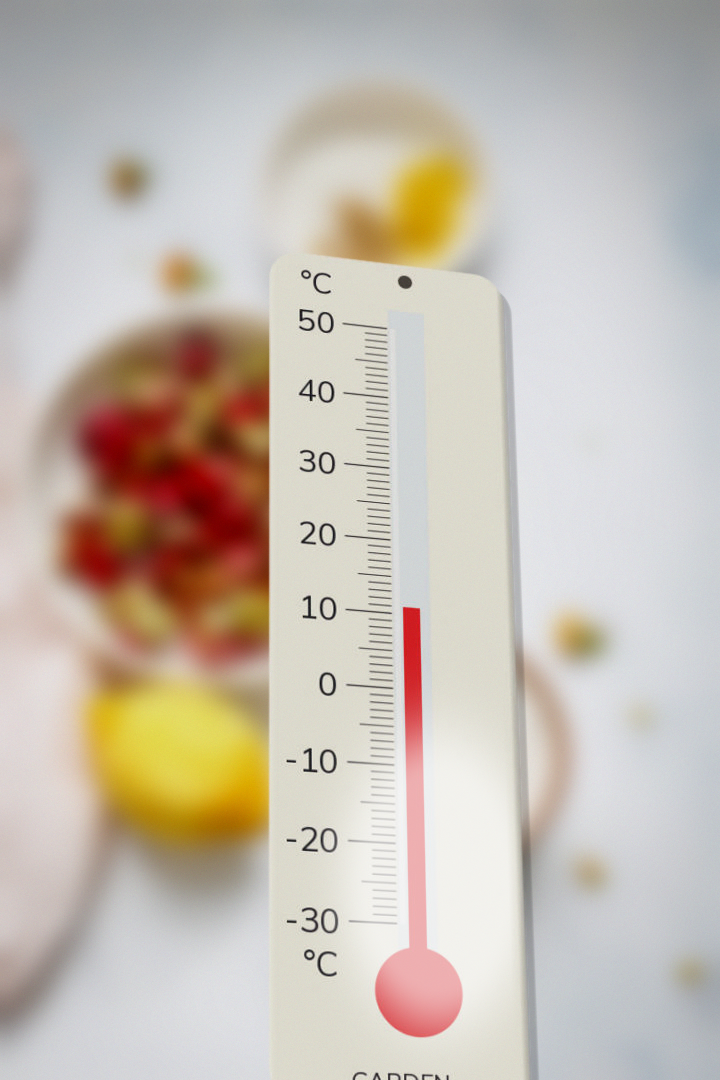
11 °C
